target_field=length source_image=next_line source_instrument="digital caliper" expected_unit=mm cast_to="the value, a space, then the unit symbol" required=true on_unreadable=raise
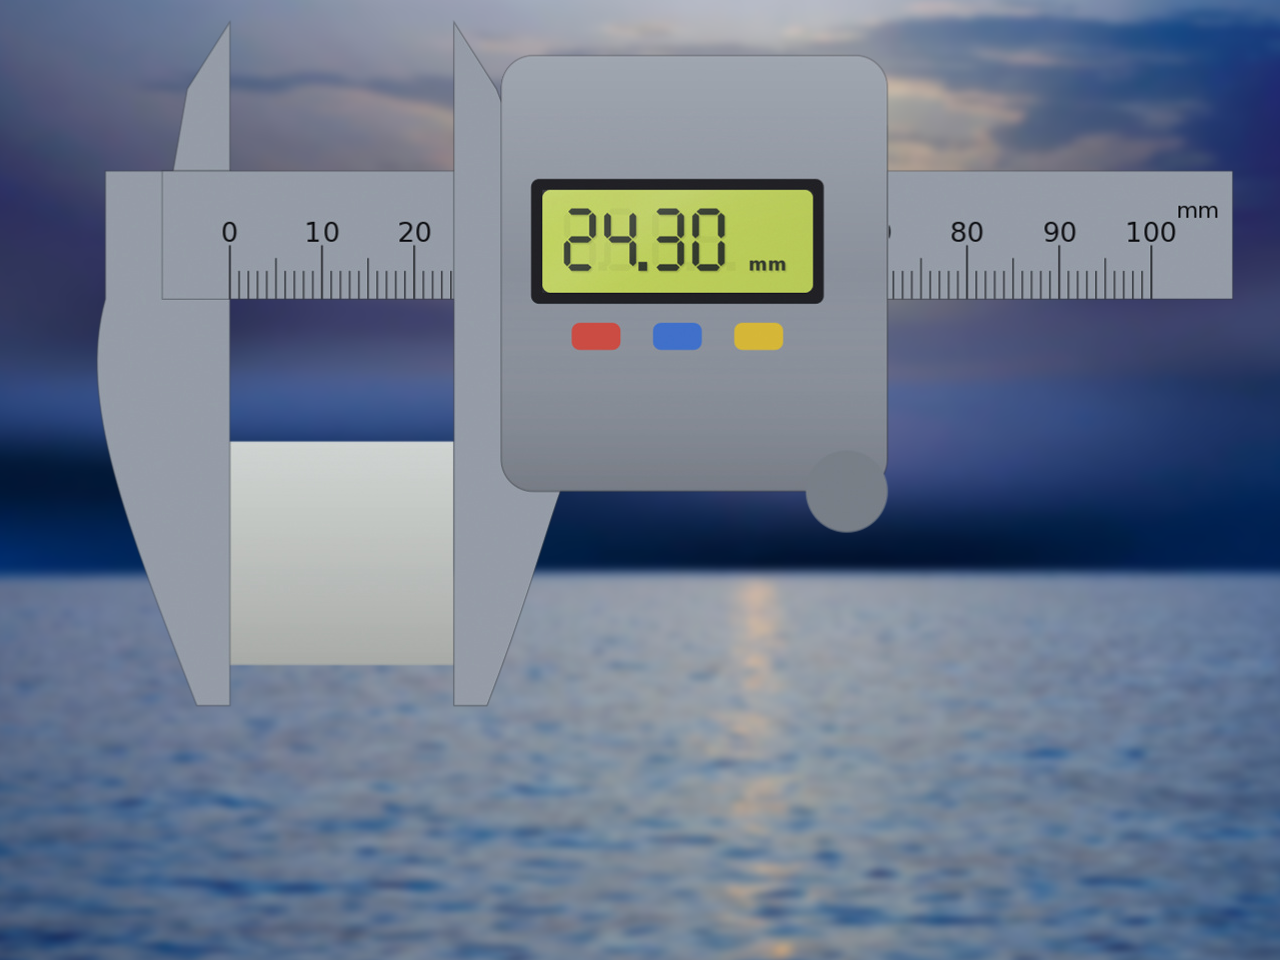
24.30 mm
